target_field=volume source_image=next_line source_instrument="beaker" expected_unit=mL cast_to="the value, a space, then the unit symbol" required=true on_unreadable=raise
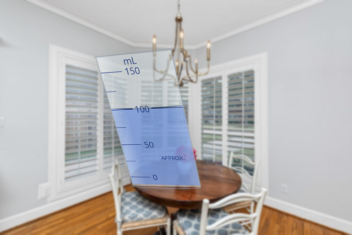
100 mL
